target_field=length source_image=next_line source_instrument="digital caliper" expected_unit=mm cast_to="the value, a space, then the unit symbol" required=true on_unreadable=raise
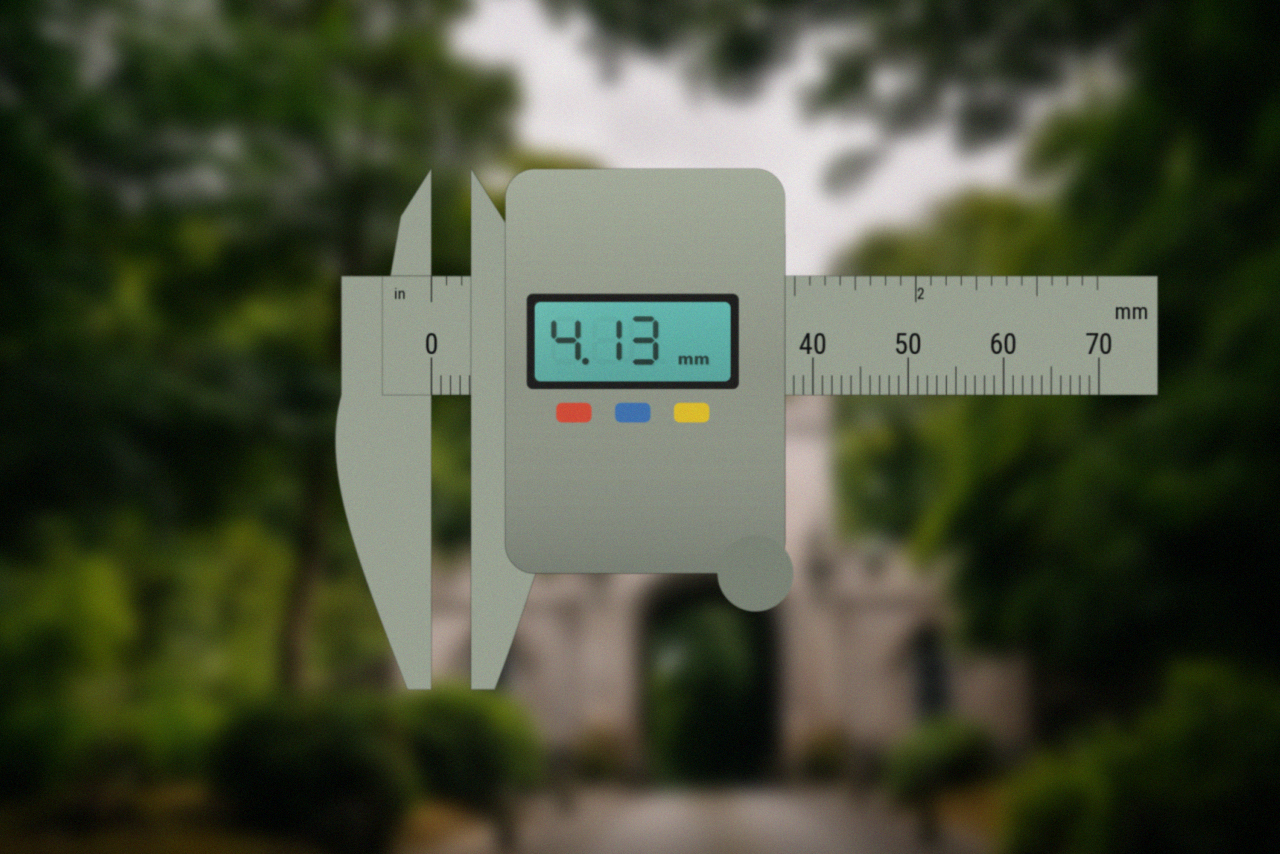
4.13 mm
